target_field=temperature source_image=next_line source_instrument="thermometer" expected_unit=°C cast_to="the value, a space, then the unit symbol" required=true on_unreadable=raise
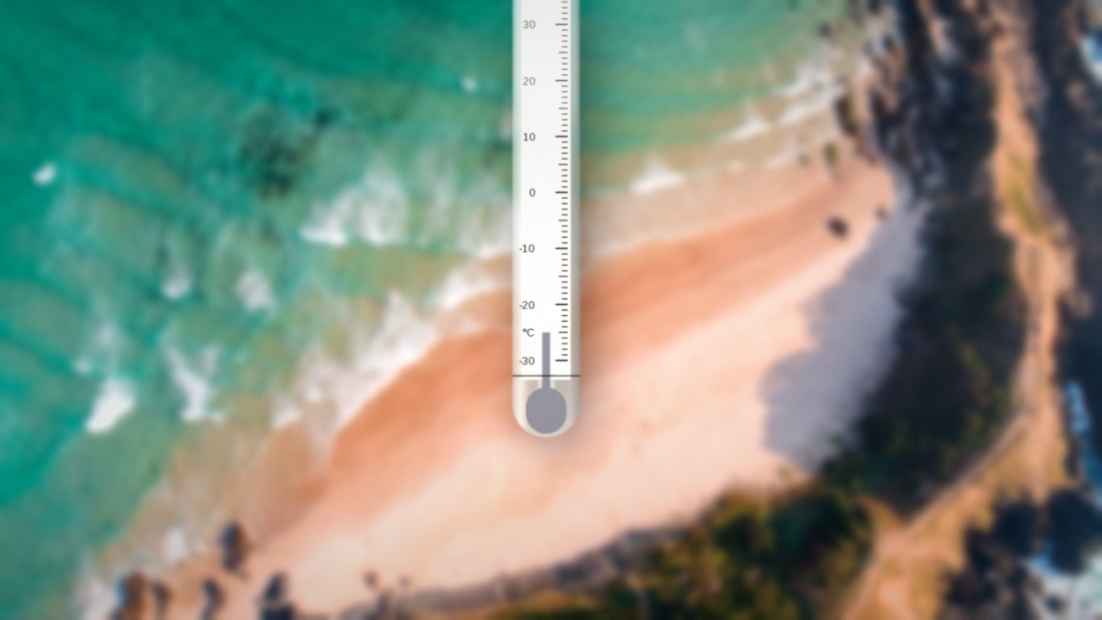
-25 °C
